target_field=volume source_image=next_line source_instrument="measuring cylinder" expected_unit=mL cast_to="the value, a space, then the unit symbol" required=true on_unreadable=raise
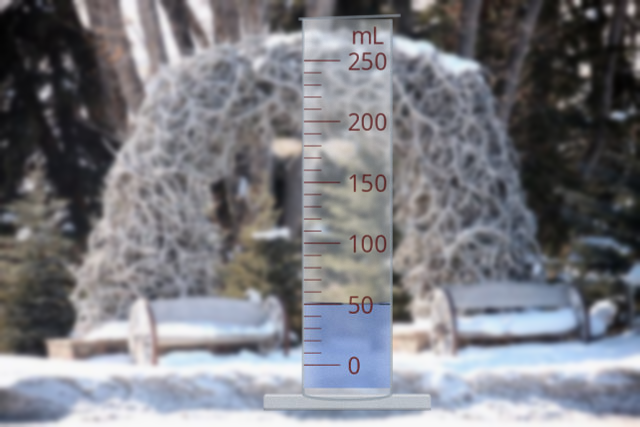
50 mL
